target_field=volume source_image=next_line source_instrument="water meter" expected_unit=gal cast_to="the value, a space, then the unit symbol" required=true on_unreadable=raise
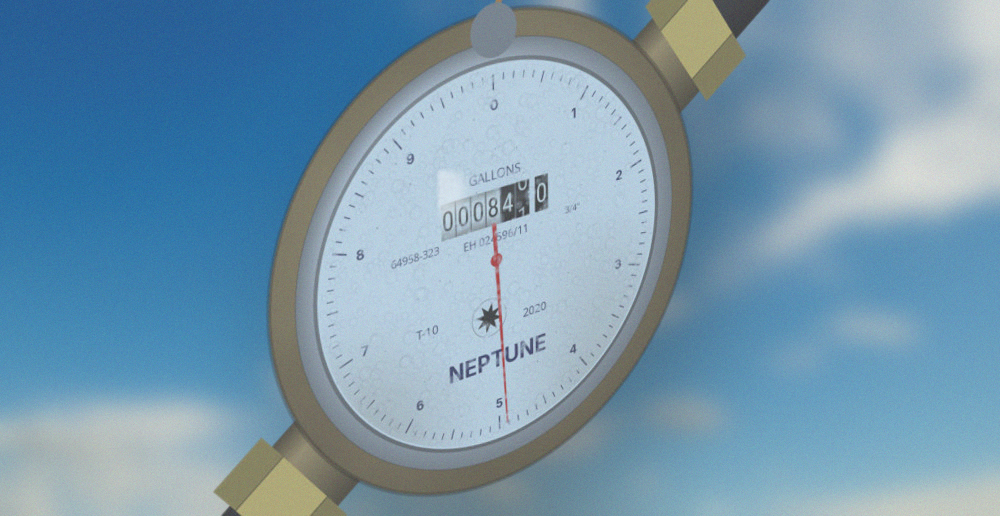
8404.9 gal
